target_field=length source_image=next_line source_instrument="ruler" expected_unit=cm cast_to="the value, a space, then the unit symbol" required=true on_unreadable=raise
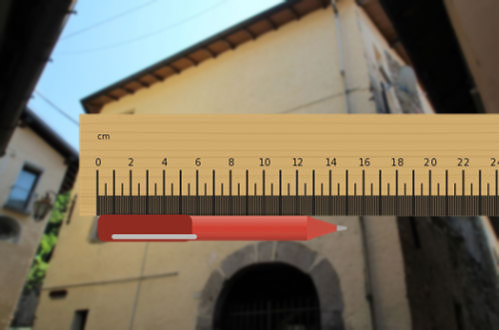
15 cm
